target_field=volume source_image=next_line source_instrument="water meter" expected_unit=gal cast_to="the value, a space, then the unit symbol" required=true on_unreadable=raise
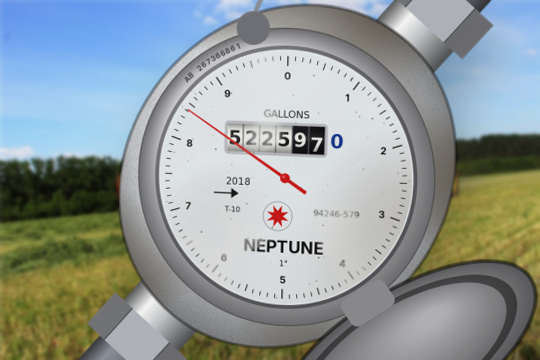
5225968.4 gal
